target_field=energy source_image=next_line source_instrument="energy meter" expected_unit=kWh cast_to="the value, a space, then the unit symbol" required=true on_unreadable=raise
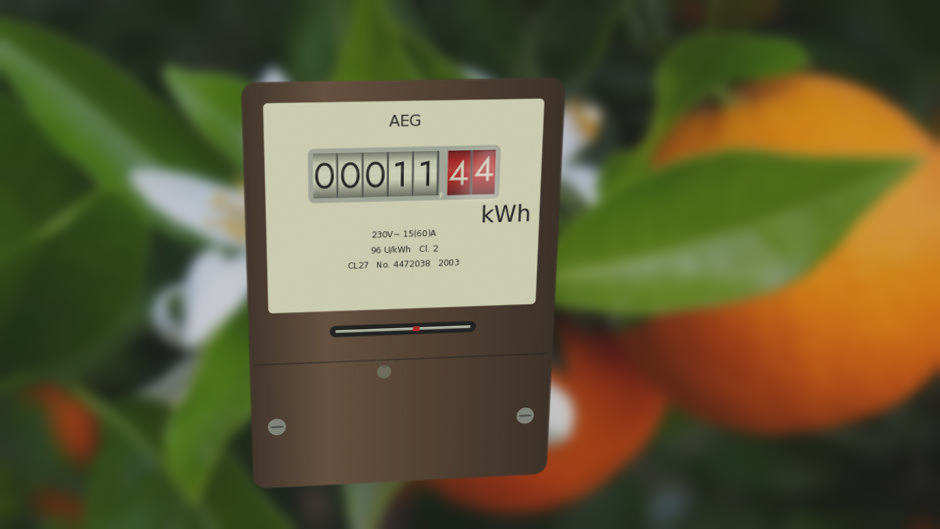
11.44 kWh
